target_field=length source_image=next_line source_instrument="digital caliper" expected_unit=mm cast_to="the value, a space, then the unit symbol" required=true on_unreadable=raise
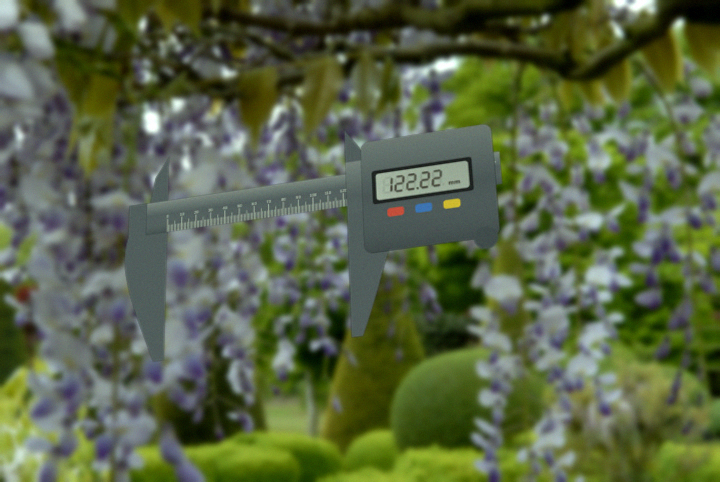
122.22 mm
